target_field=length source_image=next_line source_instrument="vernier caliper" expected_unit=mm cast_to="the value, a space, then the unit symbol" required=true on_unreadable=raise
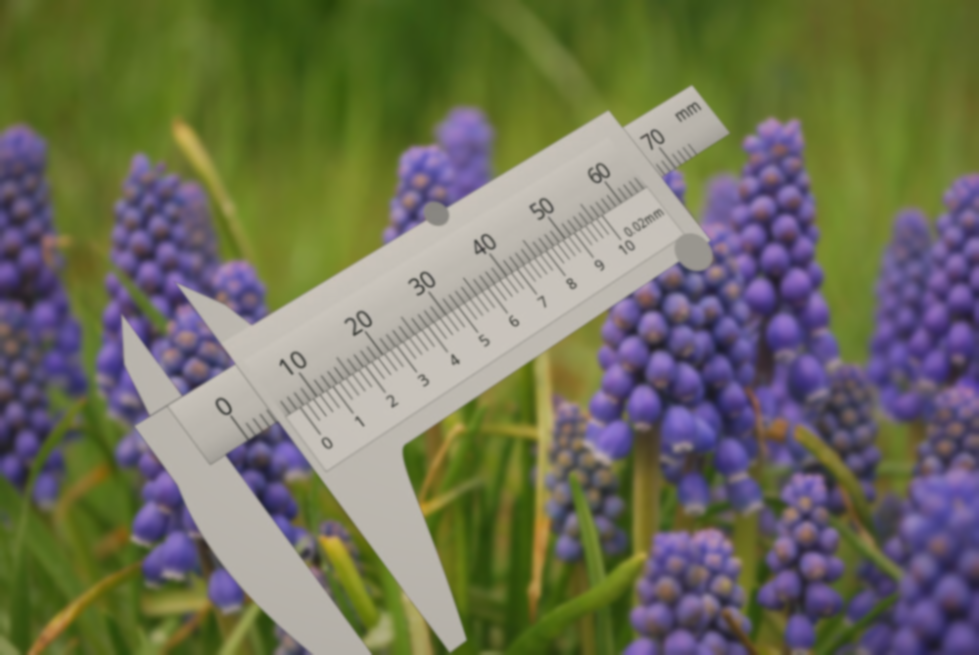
7.5 mm
